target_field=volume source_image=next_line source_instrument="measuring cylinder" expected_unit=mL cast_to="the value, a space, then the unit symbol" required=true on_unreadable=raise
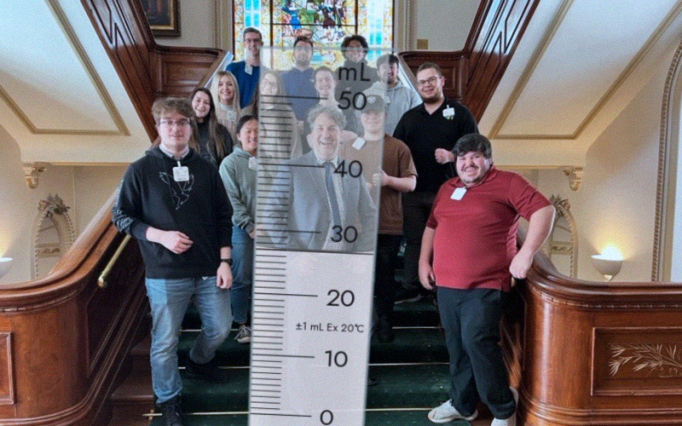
27 mL
